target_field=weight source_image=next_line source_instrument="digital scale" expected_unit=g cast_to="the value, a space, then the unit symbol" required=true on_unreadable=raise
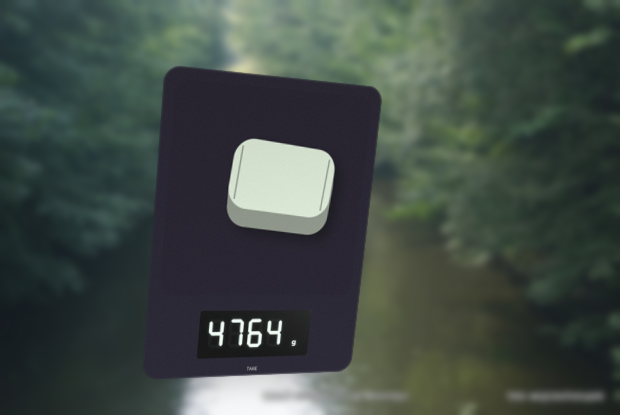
4764 g
